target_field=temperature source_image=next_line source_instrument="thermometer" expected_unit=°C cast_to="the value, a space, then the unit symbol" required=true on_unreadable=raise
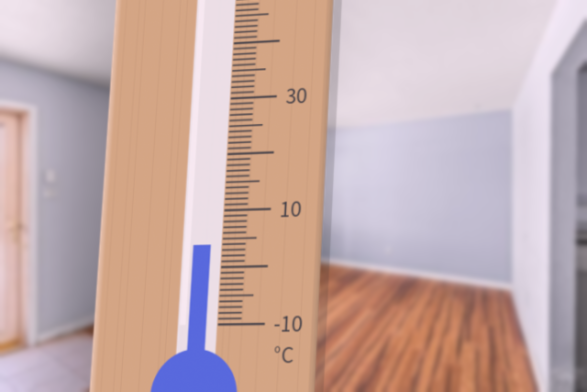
4 °C
